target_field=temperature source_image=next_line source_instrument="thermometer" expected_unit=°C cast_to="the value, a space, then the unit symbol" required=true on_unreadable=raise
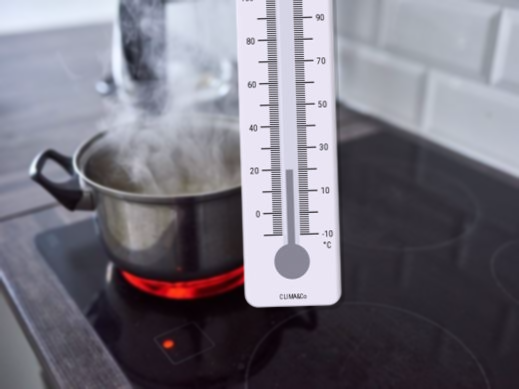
20 °C
